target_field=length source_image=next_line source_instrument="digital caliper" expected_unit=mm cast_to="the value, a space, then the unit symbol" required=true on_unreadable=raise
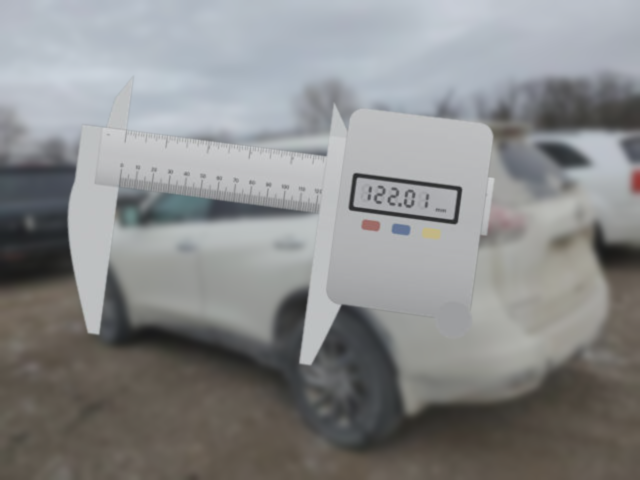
122.01 mm
